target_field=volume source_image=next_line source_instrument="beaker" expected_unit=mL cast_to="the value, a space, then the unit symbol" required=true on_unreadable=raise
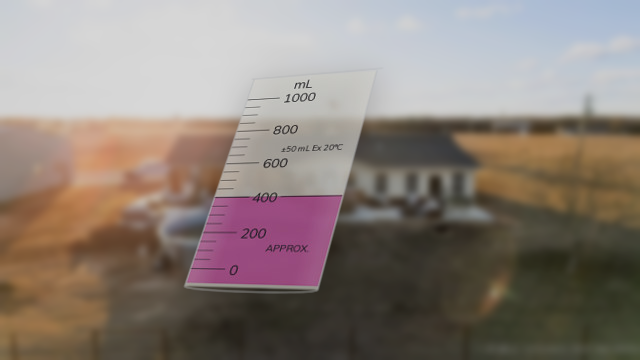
400 mL
